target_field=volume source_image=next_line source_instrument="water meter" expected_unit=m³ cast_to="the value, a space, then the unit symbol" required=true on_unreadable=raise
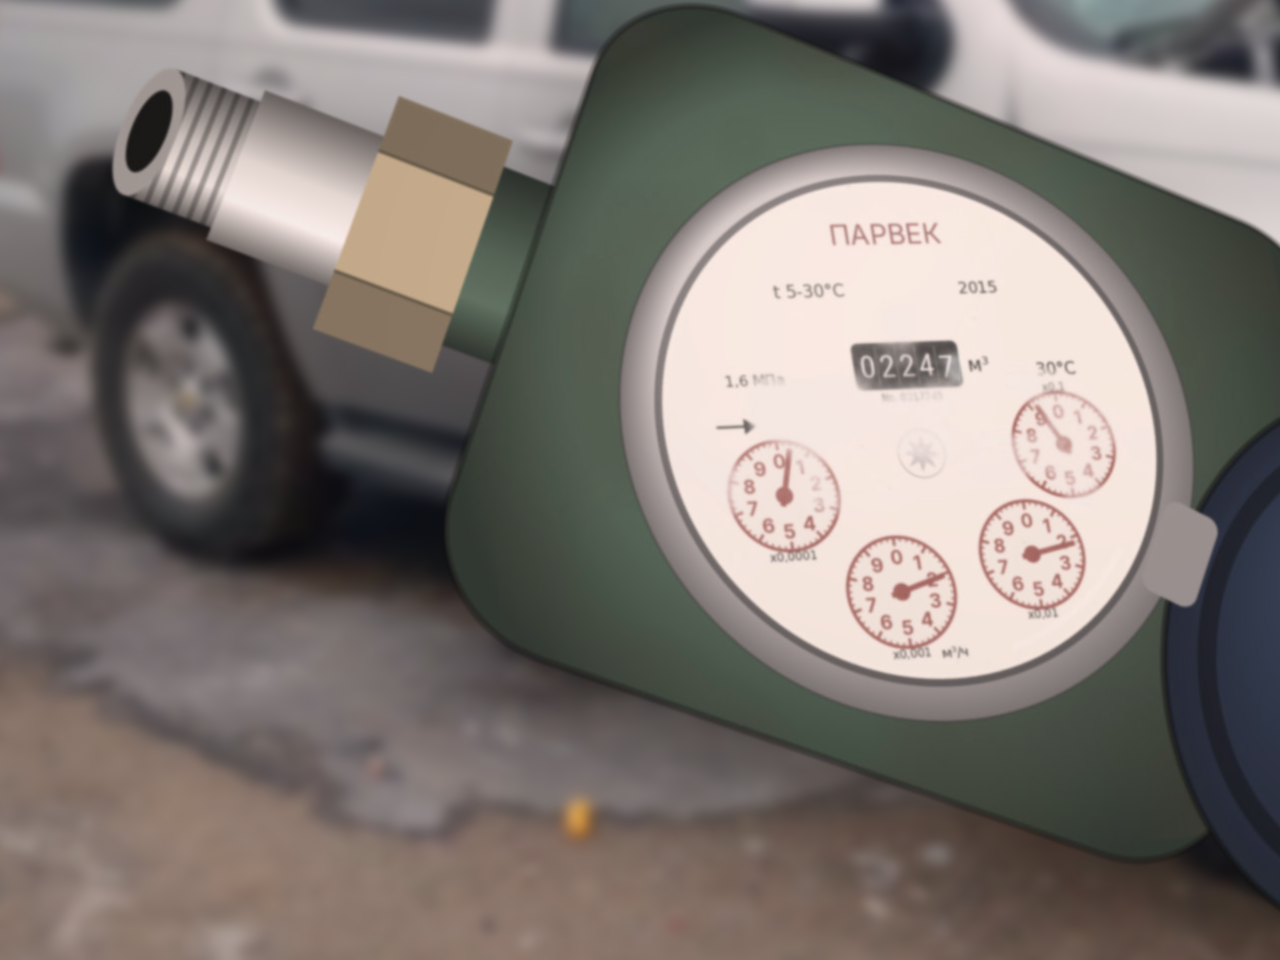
2246.9220 m³
